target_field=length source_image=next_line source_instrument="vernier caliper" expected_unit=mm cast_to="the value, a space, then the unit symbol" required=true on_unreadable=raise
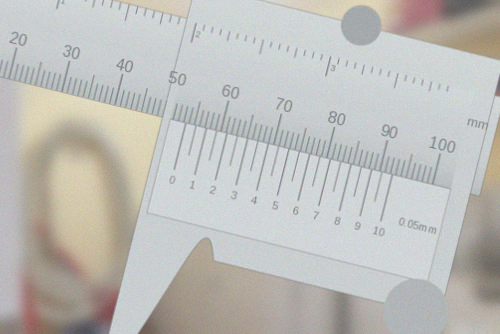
53.4 mm
